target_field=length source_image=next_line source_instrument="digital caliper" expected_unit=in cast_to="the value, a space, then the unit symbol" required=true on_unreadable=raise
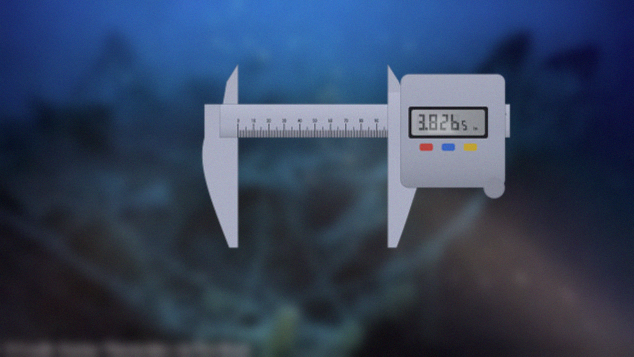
3.8265 in
